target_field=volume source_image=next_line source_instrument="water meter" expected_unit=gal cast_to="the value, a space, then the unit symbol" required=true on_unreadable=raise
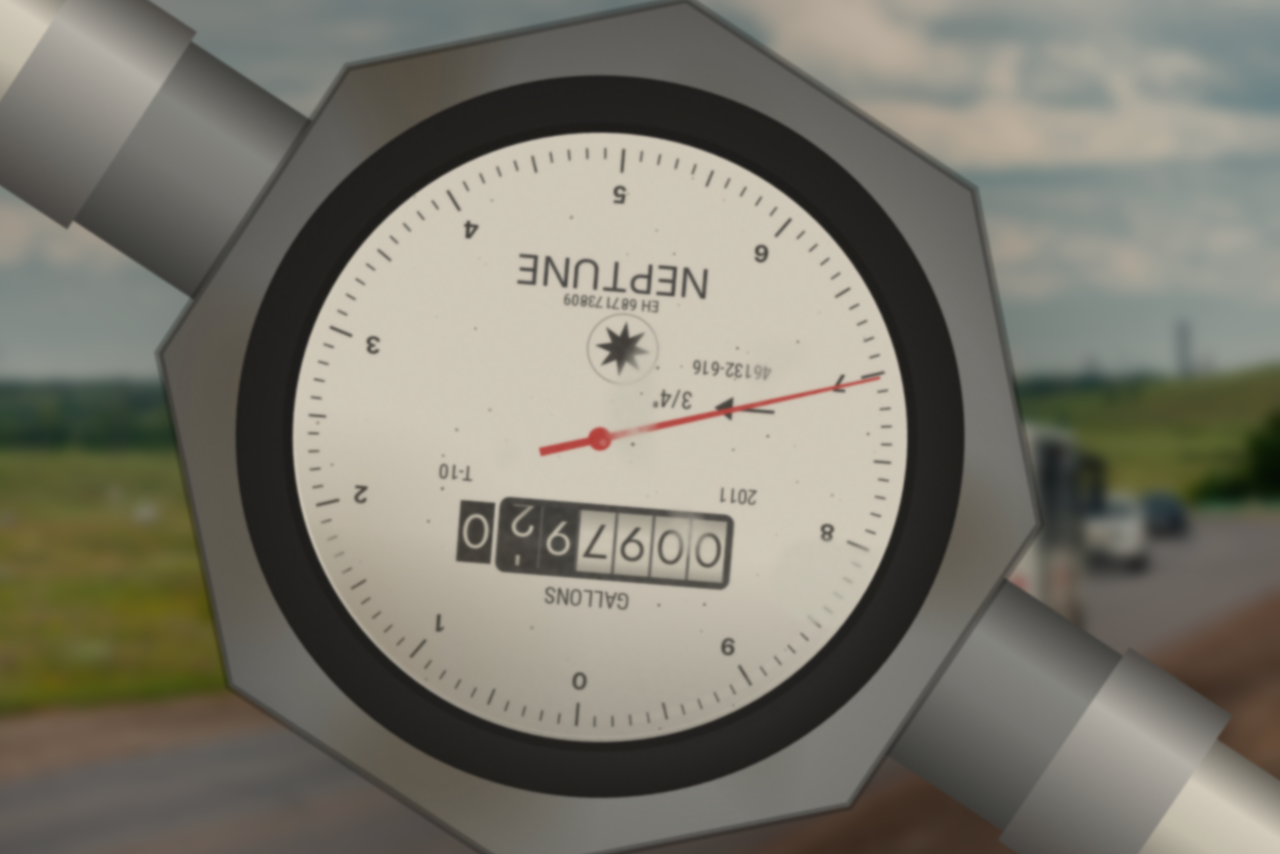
97917.0 gal
